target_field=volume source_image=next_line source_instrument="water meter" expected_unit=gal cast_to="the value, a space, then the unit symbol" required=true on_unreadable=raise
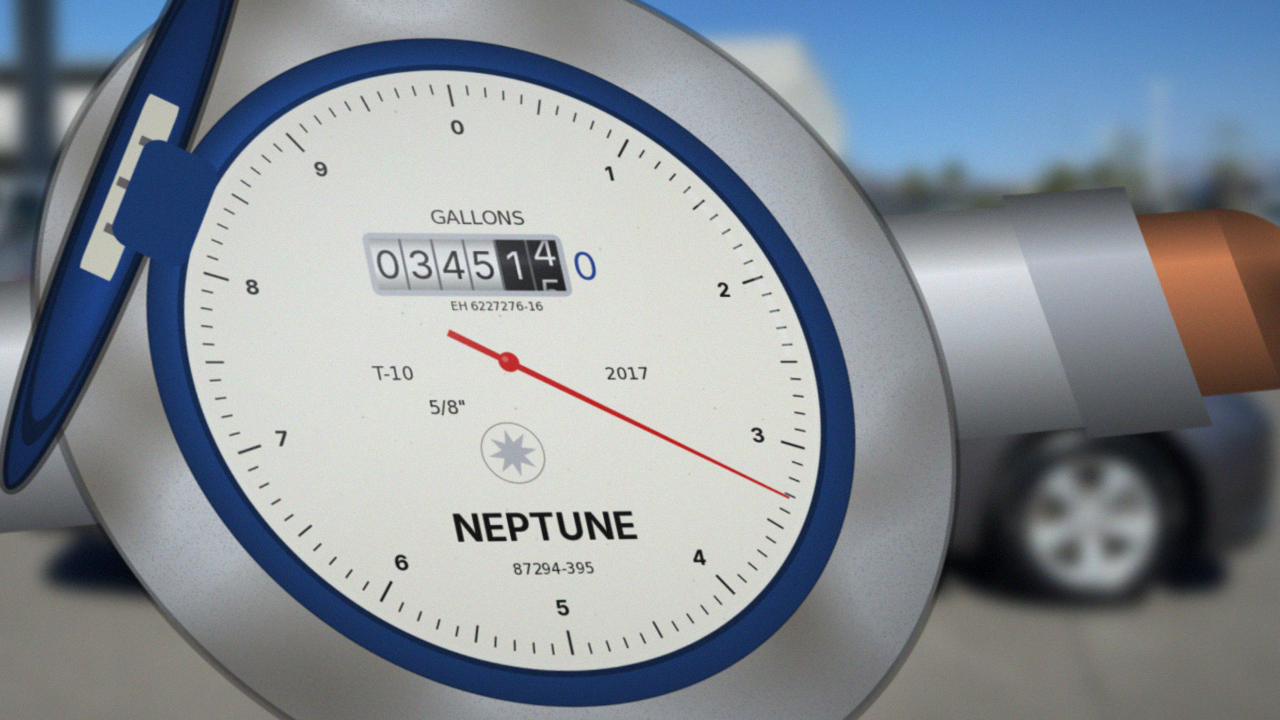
345143.3 gal
